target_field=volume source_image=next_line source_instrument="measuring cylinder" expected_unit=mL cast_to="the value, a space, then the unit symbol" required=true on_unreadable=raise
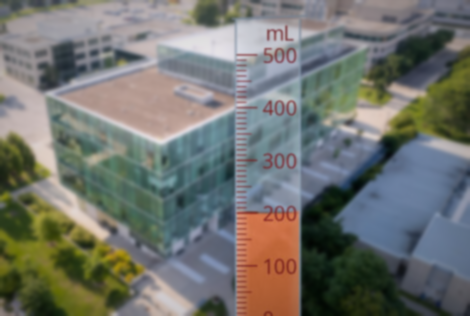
200 mL
